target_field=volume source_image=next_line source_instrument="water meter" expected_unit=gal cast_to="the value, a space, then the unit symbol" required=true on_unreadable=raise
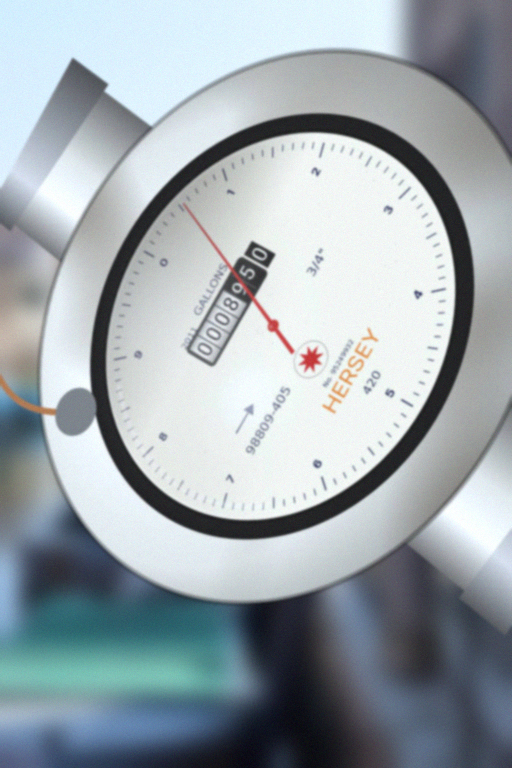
8950.5 gal
